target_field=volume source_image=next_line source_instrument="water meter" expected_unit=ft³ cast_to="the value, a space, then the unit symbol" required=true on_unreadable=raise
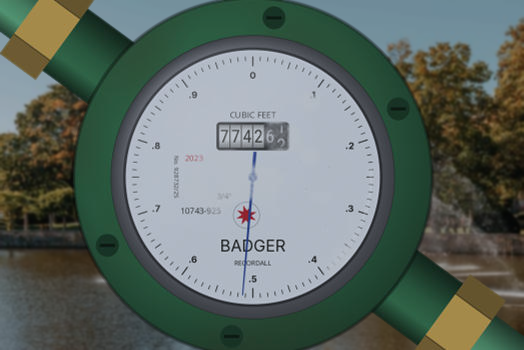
774261.51 ft³
